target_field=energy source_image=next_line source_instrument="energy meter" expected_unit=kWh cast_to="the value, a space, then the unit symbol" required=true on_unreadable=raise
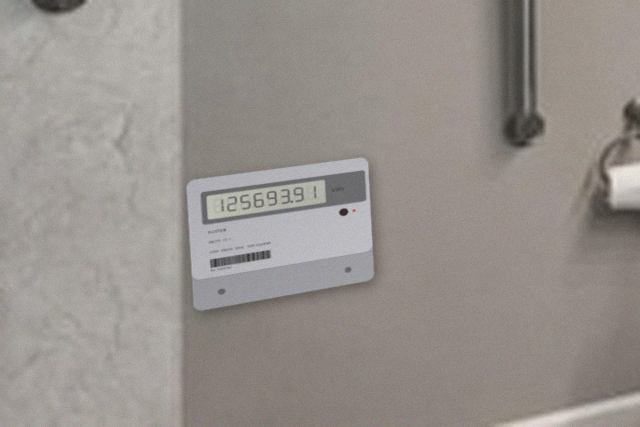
125693.91 kWh
